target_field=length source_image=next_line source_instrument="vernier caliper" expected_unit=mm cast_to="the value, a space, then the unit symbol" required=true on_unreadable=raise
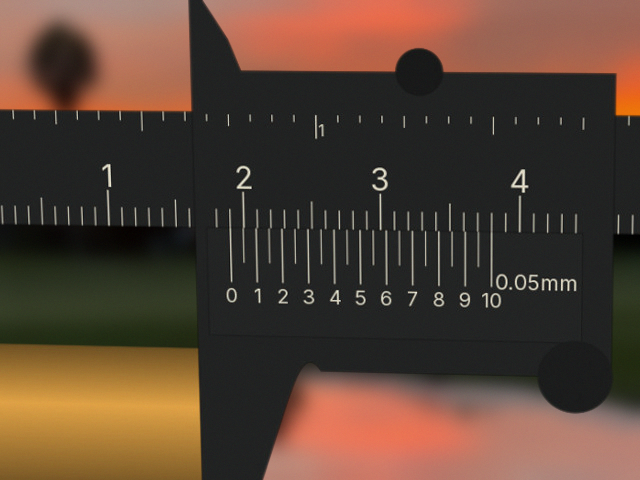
19.0 mm
